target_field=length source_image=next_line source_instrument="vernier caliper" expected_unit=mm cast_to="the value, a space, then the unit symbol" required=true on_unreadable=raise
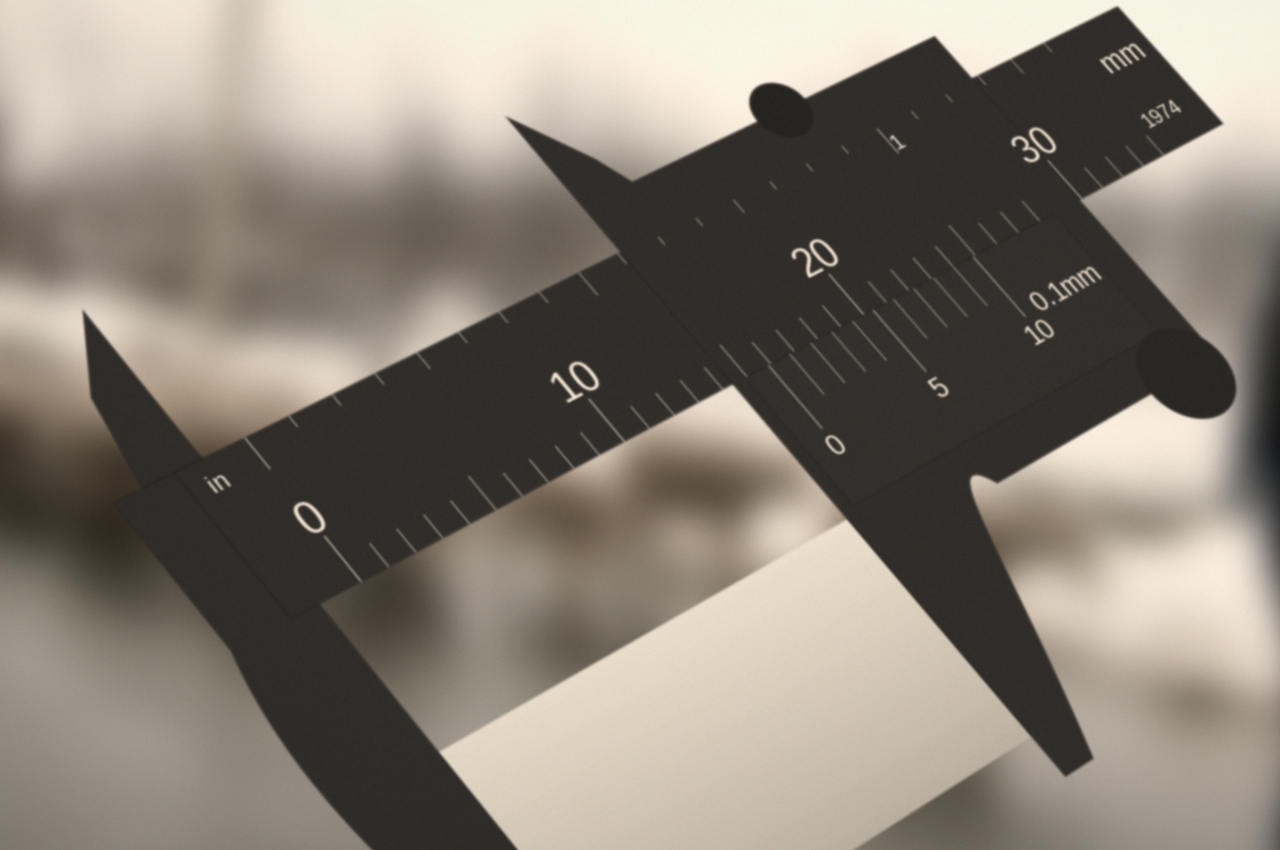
15.9 mm
